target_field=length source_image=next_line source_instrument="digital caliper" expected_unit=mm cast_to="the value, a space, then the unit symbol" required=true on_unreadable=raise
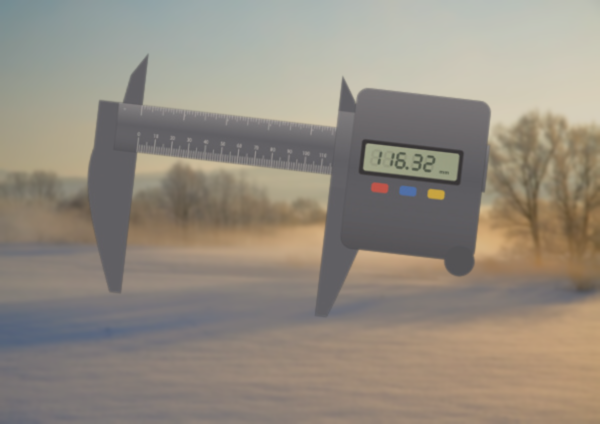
116.32 mm
